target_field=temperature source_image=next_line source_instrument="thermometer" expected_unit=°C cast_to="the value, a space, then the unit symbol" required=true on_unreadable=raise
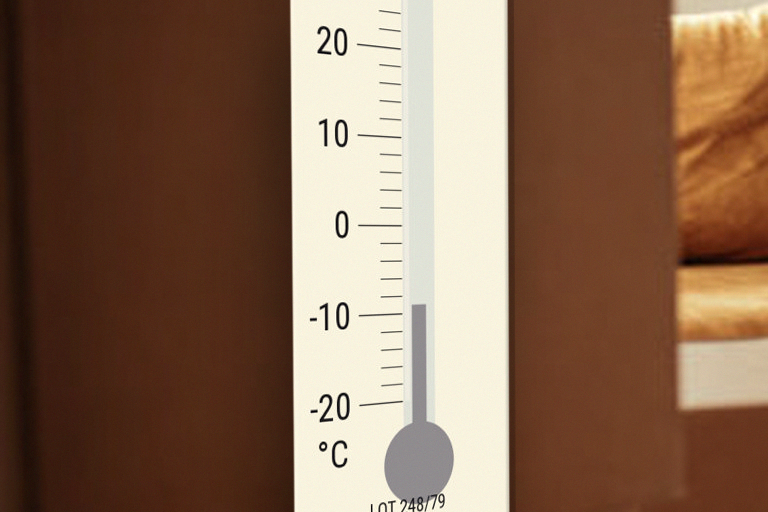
-9 °C
